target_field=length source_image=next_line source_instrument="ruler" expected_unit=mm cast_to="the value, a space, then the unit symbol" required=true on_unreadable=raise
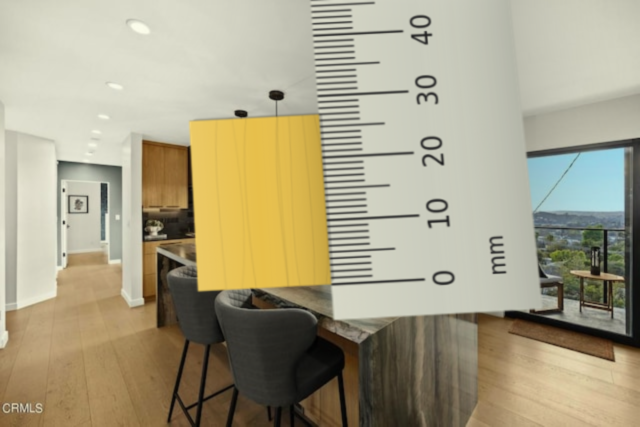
27 mm
